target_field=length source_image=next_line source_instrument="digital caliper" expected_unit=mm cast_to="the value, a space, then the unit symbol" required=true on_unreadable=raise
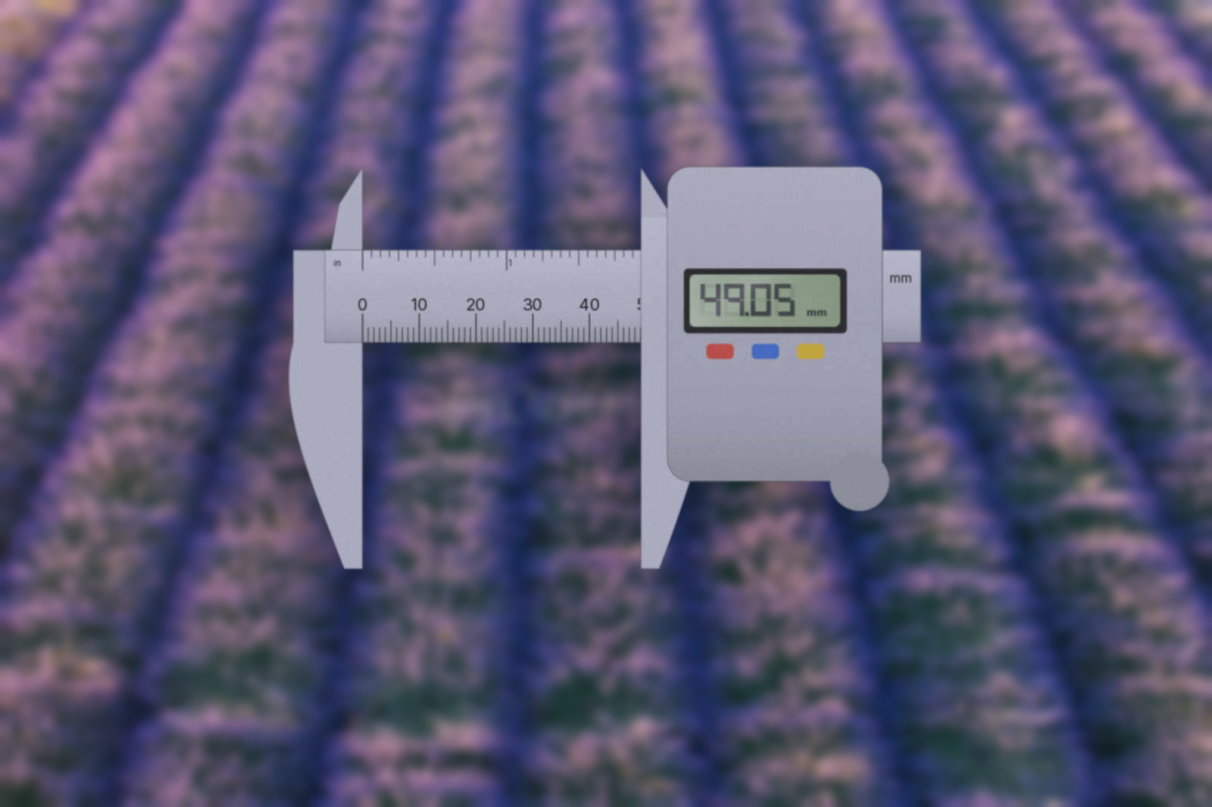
49.05 mm
